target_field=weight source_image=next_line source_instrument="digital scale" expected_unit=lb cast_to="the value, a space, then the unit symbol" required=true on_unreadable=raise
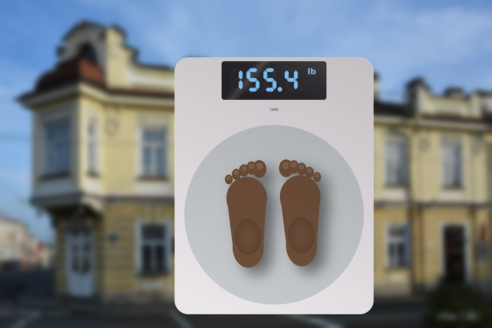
155.4 lb
